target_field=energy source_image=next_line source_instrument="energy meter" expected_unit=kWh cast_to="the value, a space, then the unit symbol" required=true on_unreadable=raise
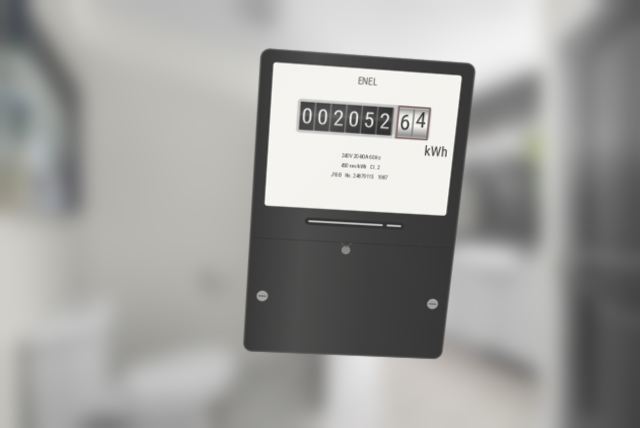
2052.64 kWh
